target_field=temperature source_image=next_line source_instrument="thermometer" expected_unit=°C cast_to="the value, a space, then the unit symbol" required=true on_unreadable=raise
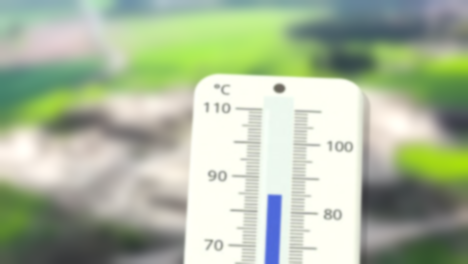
85 °C
